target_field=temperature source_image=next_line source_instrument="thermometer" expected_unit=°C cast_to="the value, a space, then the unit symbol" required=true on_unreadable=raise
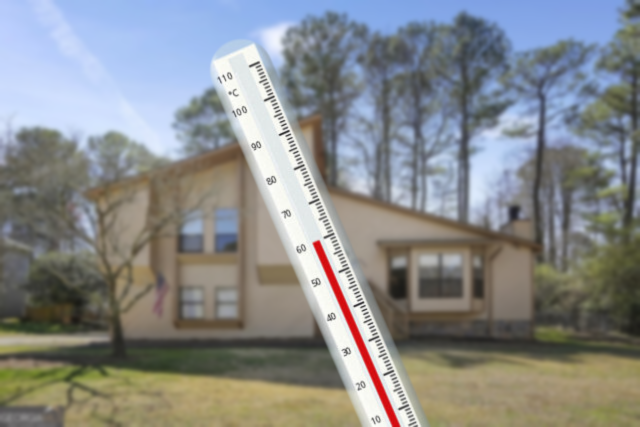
60 °C
